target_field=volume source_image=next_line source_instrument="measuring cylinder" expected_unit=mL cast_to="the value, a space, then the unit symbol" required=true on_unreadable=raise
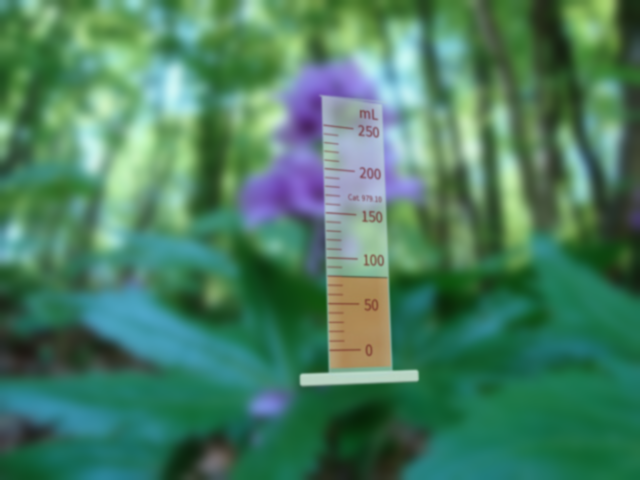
80 mL
